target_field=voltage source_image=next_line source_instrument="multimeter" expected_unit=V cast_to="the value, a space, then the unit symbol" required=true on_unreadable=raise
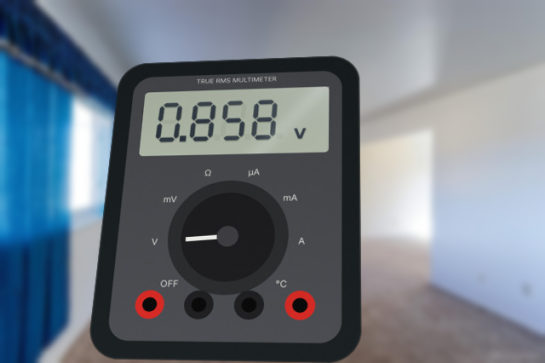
0.858 V
